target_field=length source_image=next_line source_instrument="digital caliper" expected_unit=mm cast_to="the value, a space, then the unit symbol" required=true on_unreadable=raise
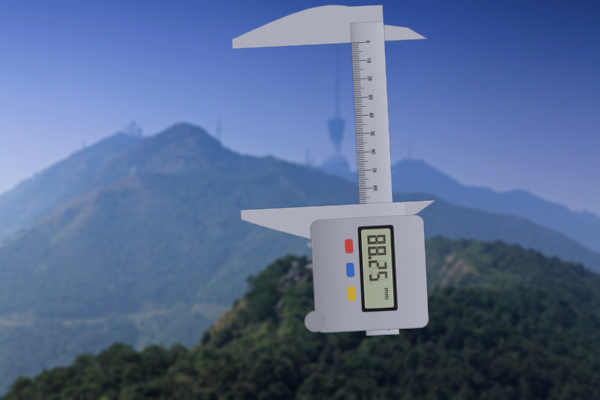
88.25 mm
